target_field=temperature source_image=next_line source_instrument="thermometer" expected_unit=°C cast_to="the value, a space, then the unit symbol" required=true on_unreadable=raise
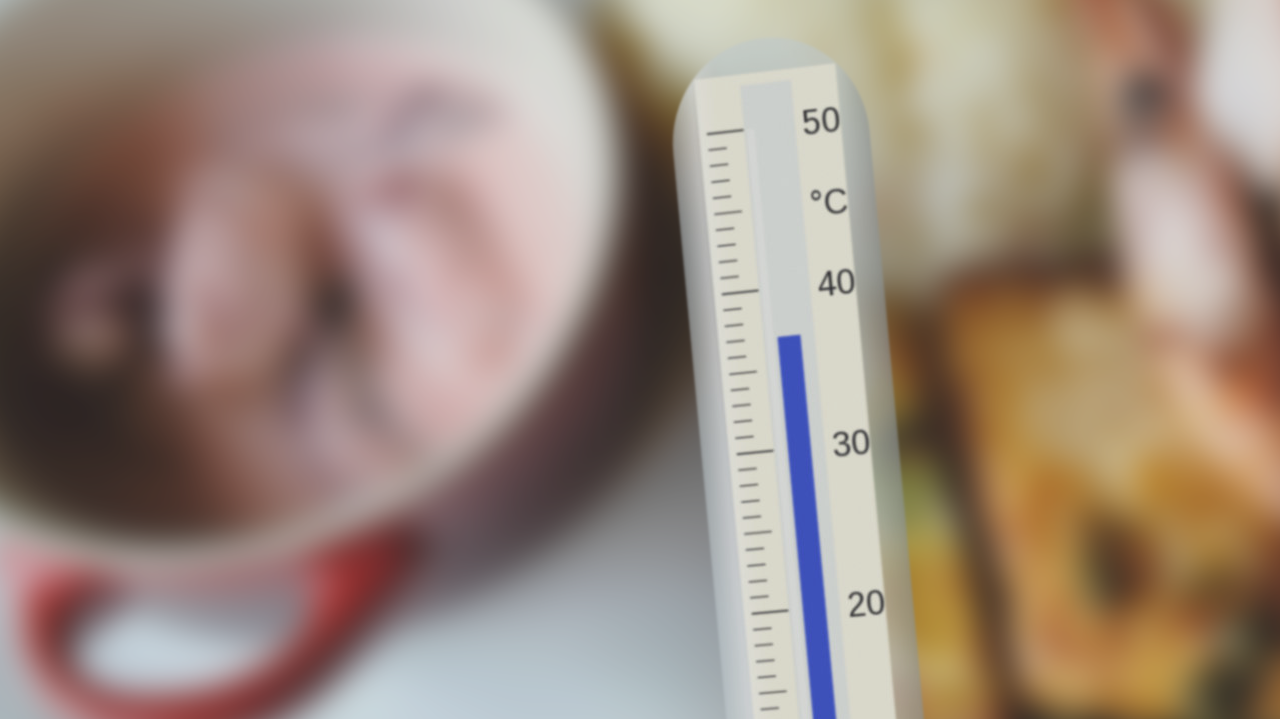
37 °C
